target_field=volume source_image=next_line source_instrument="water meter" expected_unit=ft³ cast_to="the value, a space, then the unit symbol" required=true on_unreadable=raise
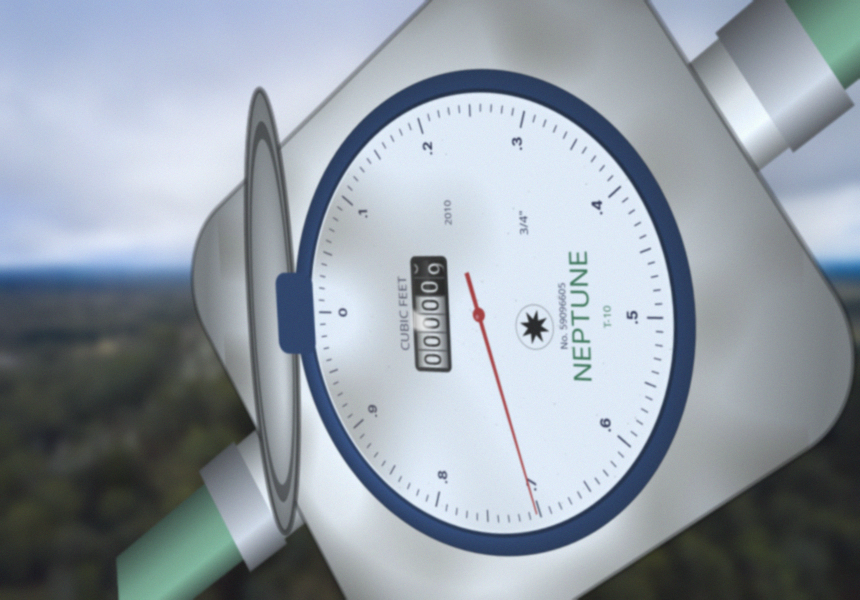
8.70 ft³
